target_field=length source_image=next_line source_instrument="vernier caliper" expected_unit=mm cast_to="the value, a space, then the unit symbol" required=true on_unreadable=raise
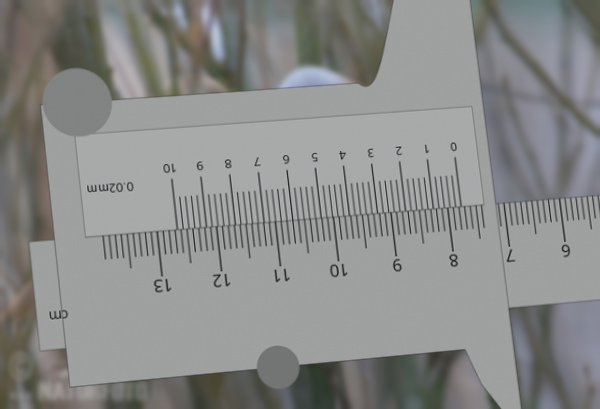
77.6 mm
